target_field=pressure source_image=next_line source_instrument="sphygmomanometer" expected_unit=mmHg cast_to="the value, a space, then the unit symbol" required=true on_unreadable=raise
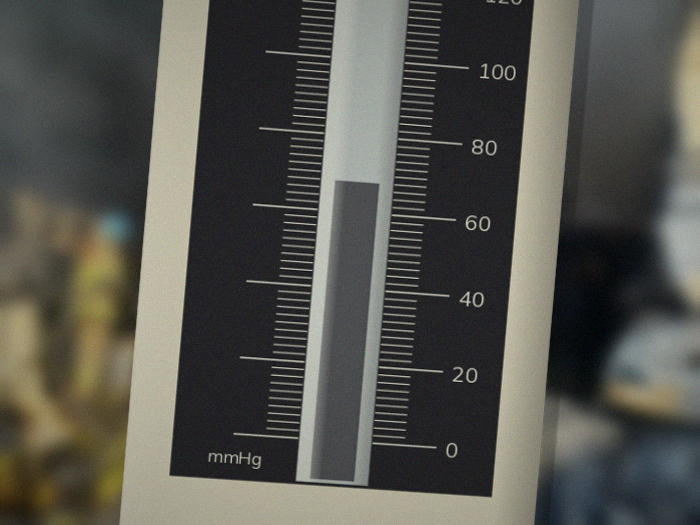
68 mmHg
